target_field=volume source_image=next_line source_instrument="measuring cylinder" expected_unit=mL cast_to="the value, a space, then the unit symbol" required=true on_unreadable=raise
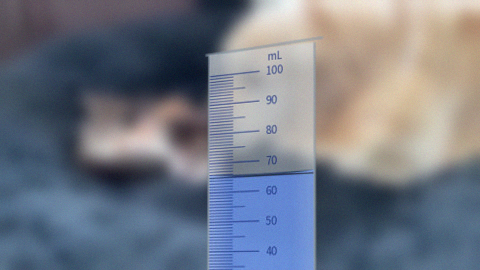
65 mL
